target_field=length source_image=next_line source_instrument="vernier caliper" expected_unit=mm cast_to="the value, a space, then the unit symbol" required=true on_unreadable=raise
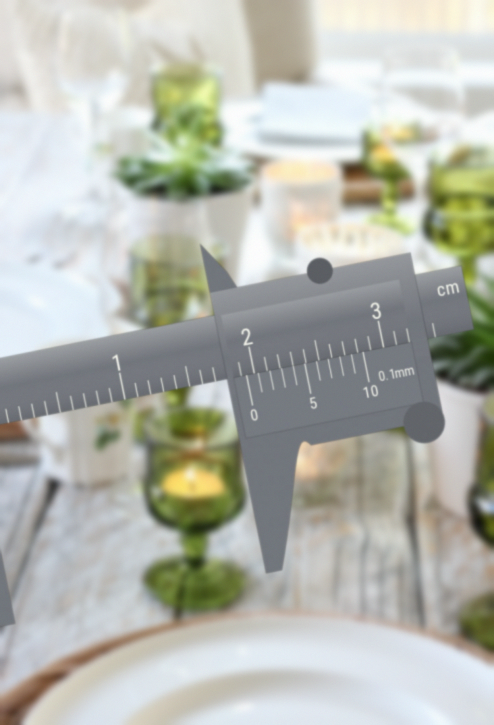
19.4 mm
